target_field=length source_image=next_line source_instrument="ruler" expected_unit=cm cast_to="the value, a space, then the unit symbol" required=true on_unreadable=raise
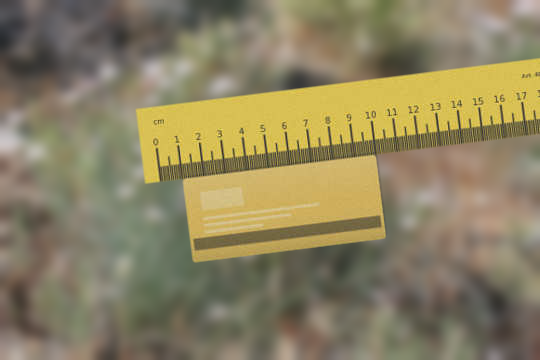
9 cm
